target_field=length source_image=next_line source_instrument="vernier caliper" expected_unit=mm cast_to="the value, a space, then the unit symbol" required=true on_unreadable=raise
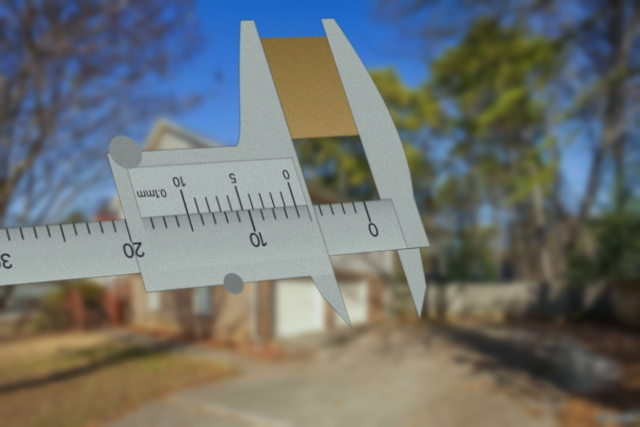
6.0 mm
